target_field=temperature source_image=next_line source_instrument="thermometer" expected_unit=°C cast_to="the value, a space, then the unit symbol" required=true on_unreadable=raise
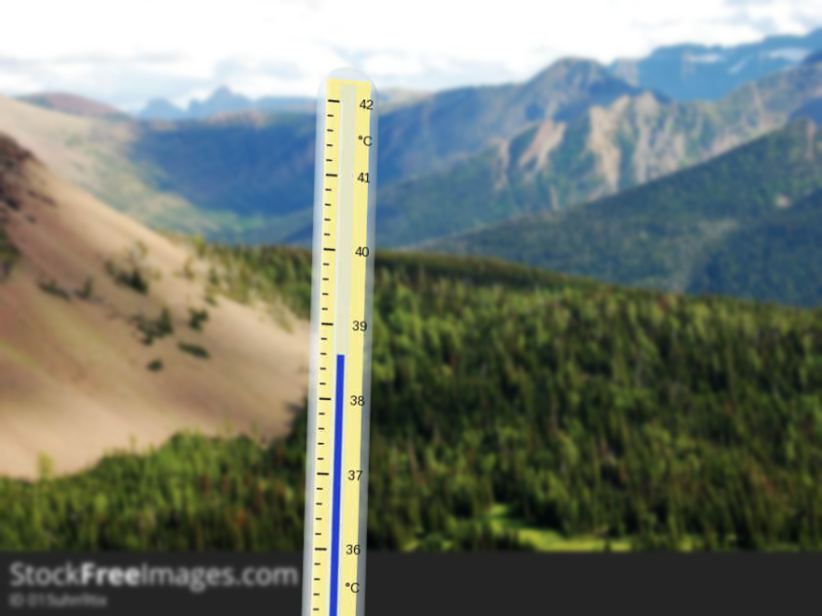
38.6 °C
